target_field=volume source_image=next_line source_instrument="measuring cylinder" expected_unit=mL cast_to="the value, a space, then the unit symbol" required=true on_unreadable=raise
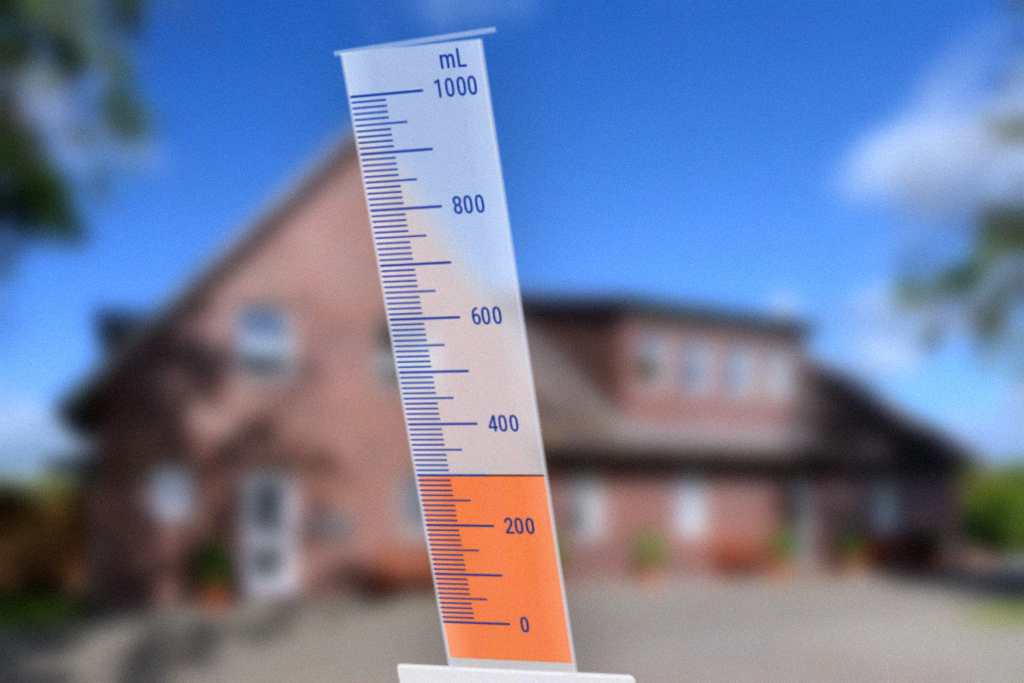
300 mL
